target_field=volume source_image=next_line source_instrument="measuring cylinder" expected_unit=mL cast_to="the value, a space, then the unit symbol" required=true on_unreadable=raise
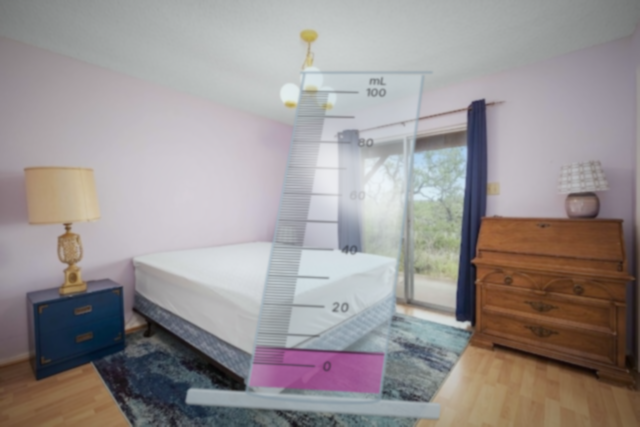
5 mL
